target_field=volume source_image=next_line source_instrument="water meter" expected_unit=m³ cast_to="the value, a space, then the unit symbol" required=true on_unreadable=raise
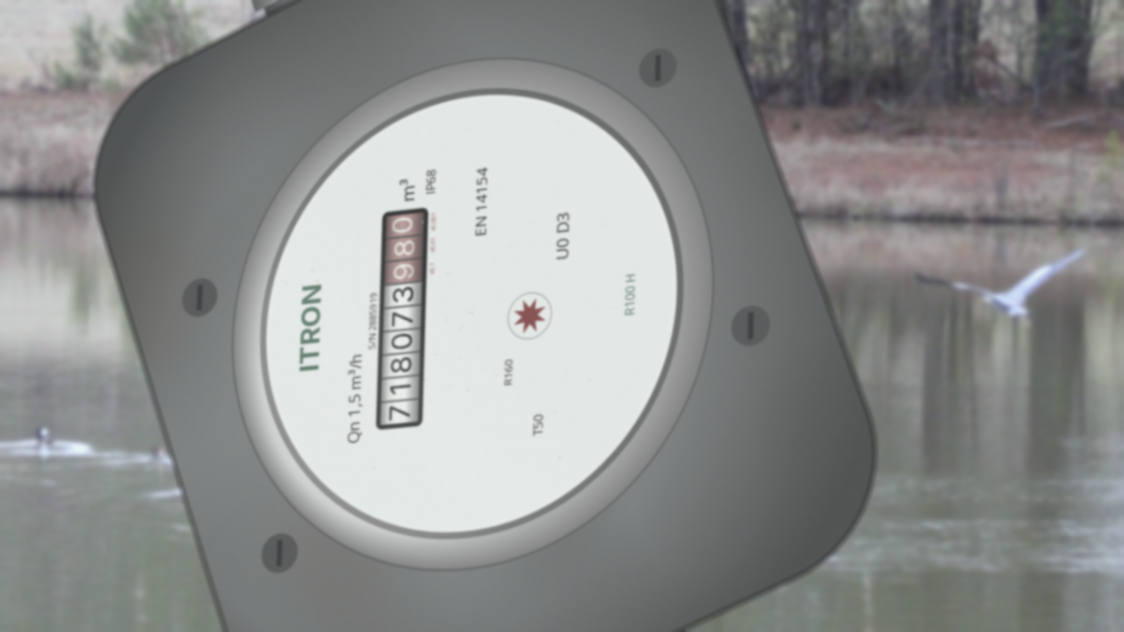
718073.980 m³
